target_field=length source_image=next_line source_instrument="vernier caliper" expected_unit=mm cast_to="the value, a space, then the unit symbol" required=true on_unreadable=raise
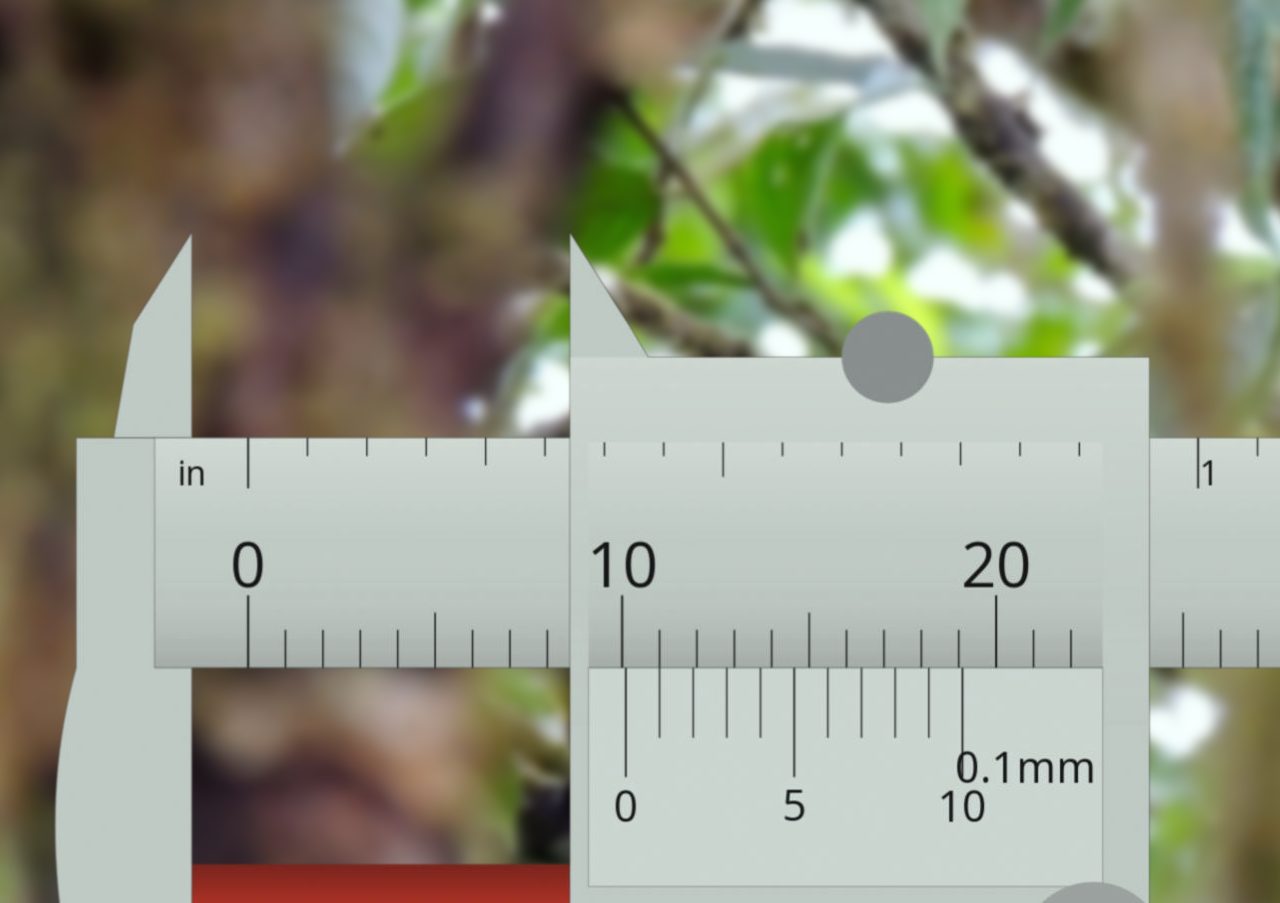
10.1 mm
